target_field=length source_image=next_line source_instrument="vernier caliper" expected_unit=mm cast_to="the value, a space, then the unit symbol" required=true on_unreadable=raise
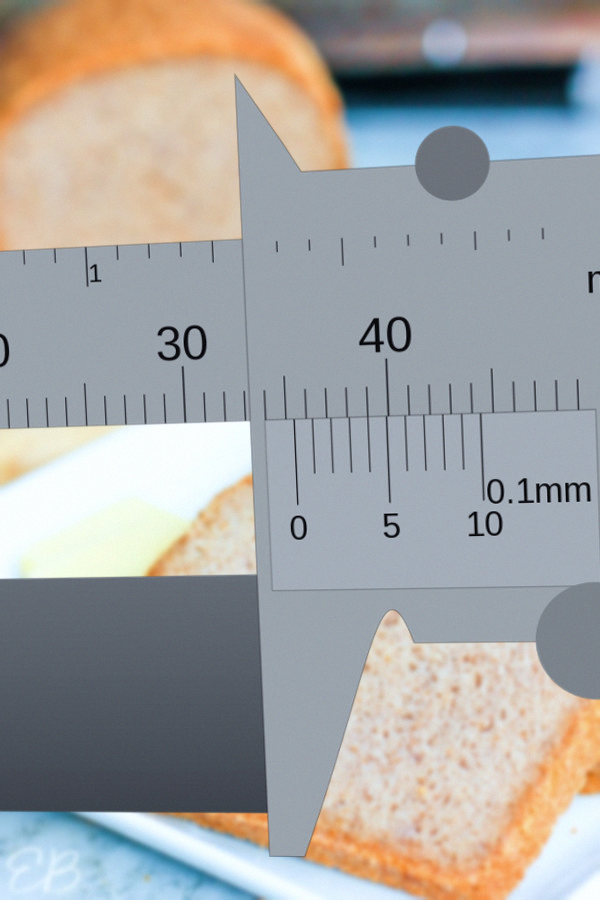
35.4 mm
